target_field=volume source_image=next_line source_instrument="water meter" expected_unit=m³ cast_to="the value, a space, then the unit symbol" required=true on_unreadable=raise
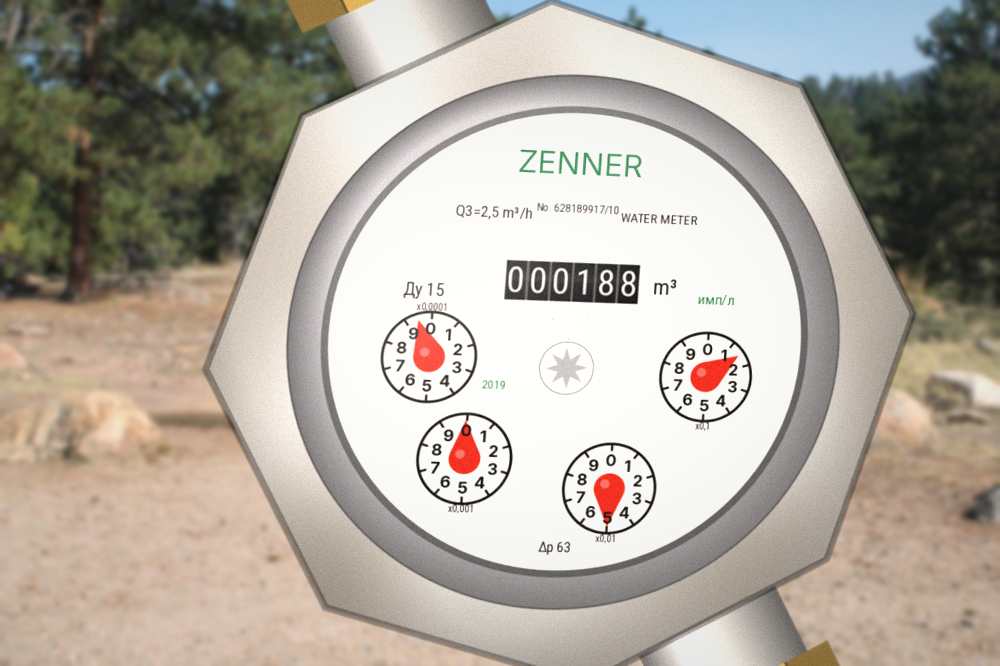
188.1499 m³
